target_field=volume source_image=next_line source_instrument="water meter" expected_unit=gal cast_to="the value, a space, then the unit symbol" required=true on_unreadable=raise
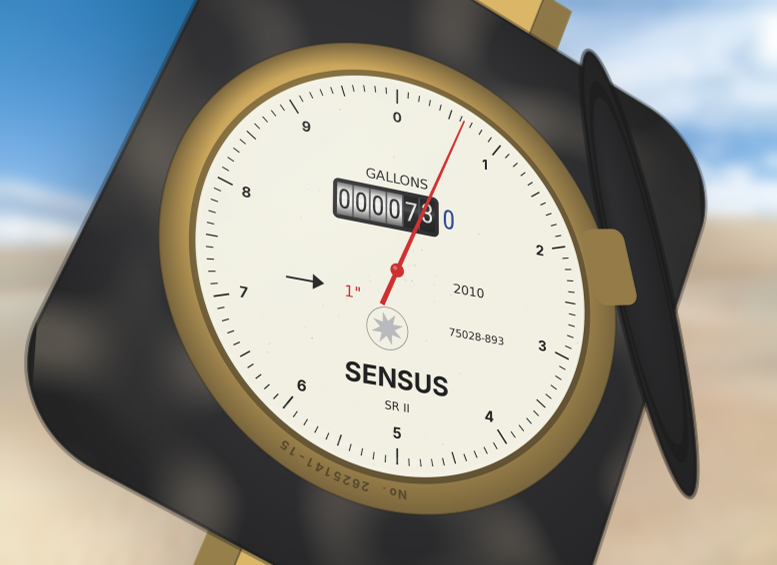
730.6 gal
